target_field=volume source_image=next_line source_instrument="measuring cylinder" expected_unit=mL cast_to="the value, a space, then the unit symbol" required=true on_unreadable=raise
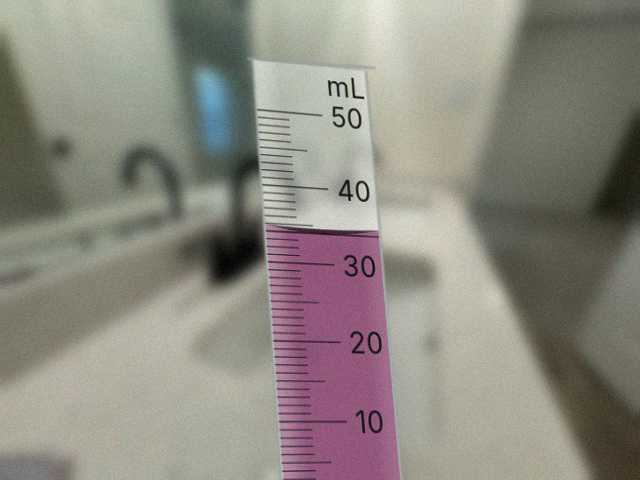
34 mL
